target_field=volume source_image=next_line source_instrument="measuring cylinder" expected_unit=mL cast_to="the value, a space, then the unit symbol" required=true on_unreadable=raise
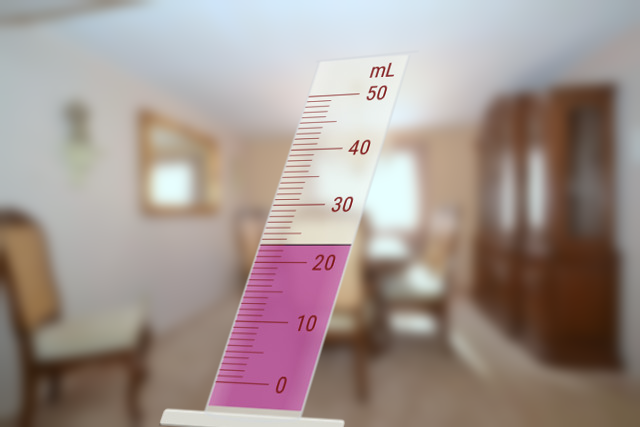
23 mL
